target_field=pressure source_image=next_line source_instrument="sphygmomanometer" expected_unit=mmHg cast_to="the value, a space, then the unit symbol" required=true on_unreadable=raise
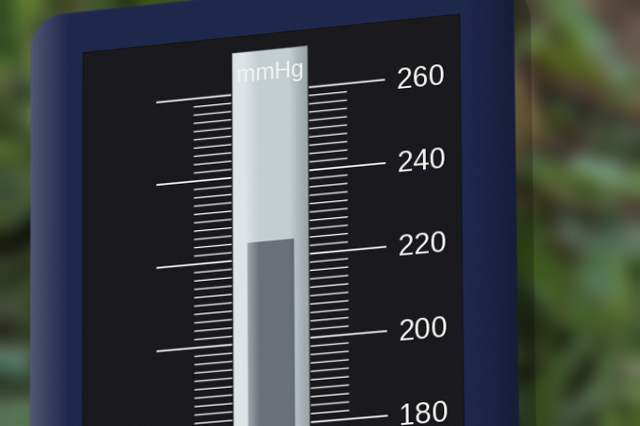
224 mmHg
